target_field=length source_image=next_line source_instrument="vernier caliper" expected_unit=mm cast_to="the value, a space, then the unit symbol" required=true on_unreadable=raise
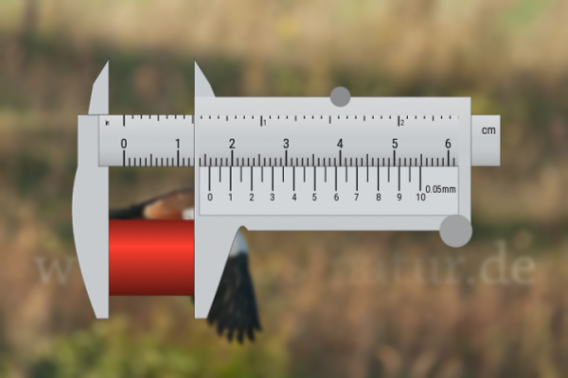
15.8 mm
